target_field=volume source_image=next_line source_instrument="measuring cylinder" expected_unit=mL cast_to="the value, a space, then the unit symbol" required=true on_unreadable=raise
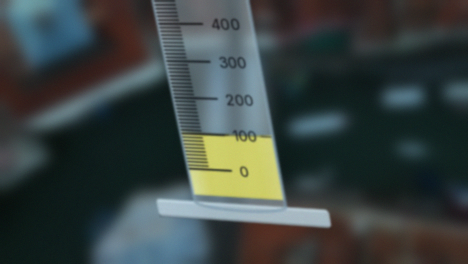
100 mL
